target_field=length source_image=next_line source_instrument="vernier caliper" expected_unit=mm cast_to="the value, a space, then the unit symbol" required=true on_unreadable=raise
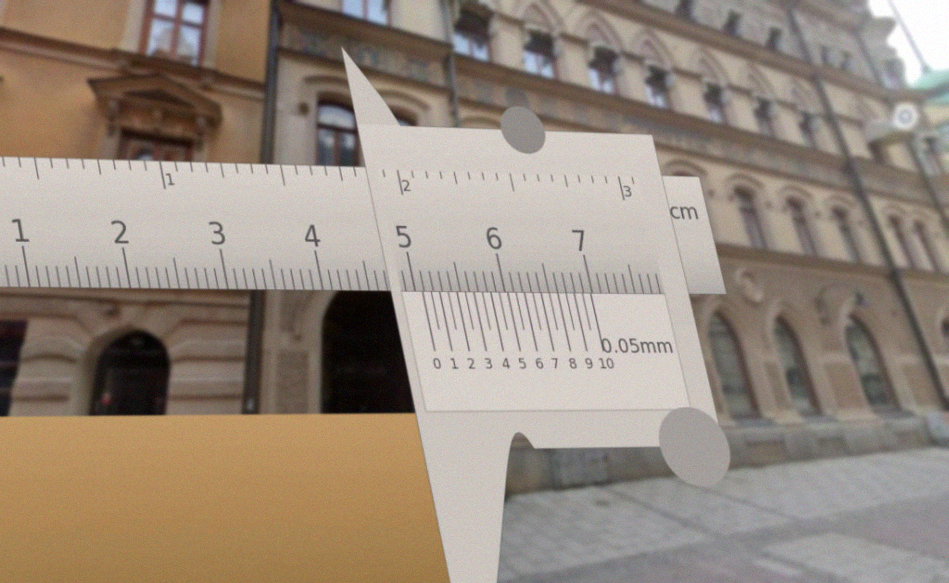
50.8 mm
